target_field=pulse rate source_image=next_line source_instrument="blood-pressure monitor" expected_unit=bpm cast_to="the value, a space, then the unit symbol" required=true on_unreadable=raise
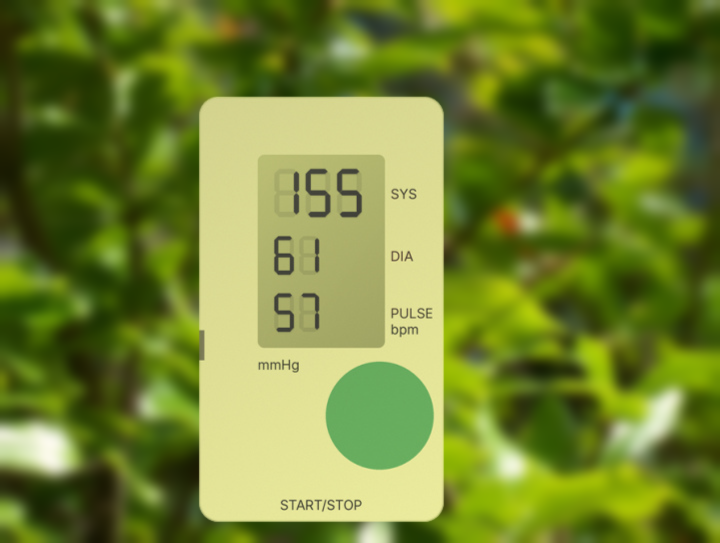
57 bpm
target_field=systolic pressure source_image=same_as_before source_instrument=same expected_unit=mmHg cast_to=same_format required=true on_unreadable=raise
155 mmHg
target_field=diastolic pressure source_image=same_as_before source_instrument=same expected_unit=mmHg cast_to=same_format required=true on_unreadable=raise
61 mmHg
